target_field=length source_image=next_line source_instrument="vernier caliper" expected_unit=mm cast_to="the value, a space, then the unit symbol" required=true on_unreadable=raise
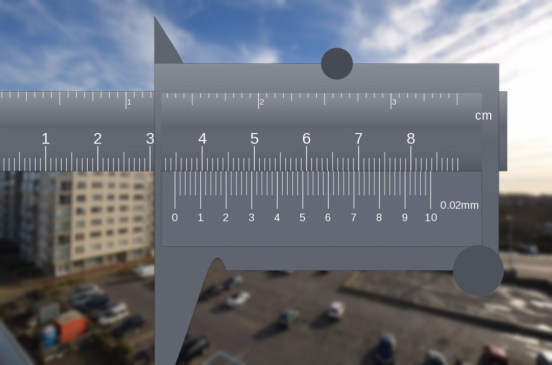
34.8 mm
